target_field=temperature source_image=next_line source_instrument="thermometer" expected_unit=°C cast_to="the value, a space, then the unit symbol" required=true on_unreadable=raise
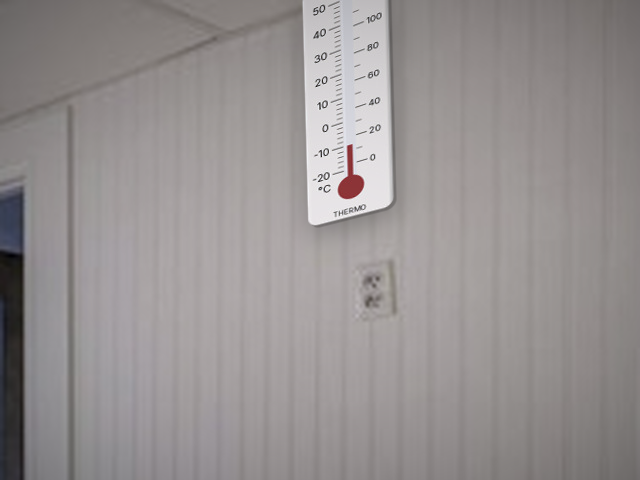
-10 °C
